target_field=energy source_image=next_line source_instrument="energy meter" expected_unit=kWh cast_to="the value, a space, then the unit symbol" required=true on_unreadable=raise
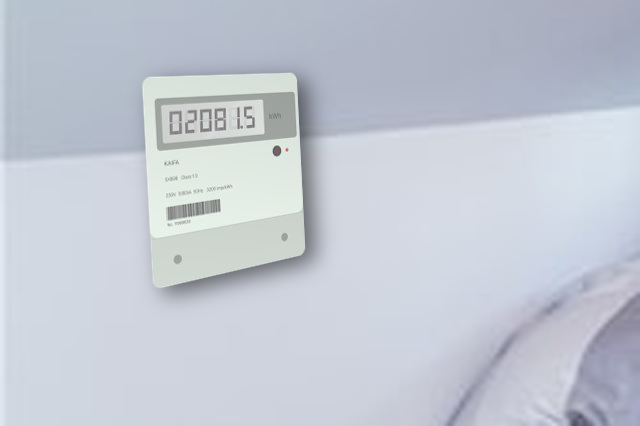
2081.5 kWh
